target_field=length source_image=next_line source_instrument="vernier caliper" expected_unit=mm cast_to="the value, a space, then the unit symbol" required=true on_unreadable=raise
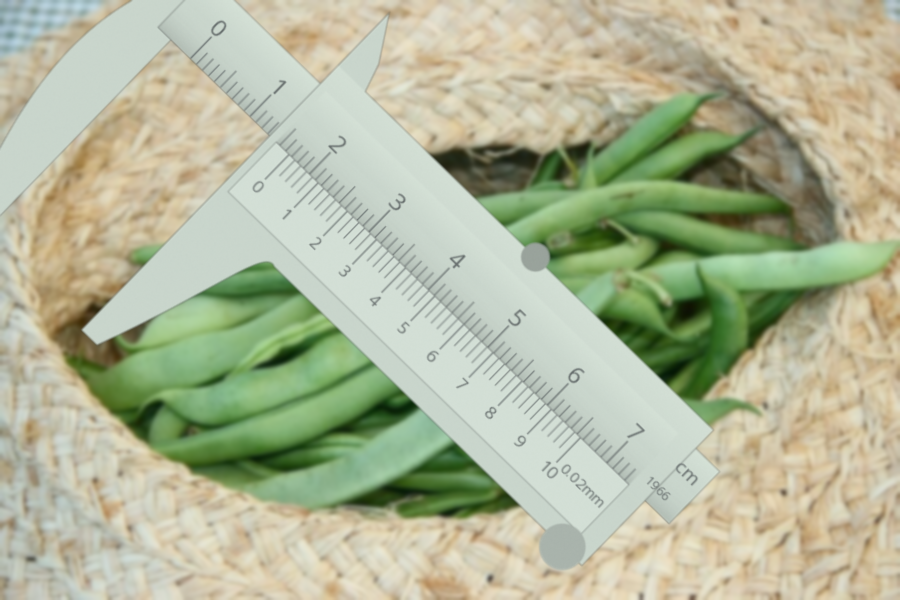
16.6 mm
